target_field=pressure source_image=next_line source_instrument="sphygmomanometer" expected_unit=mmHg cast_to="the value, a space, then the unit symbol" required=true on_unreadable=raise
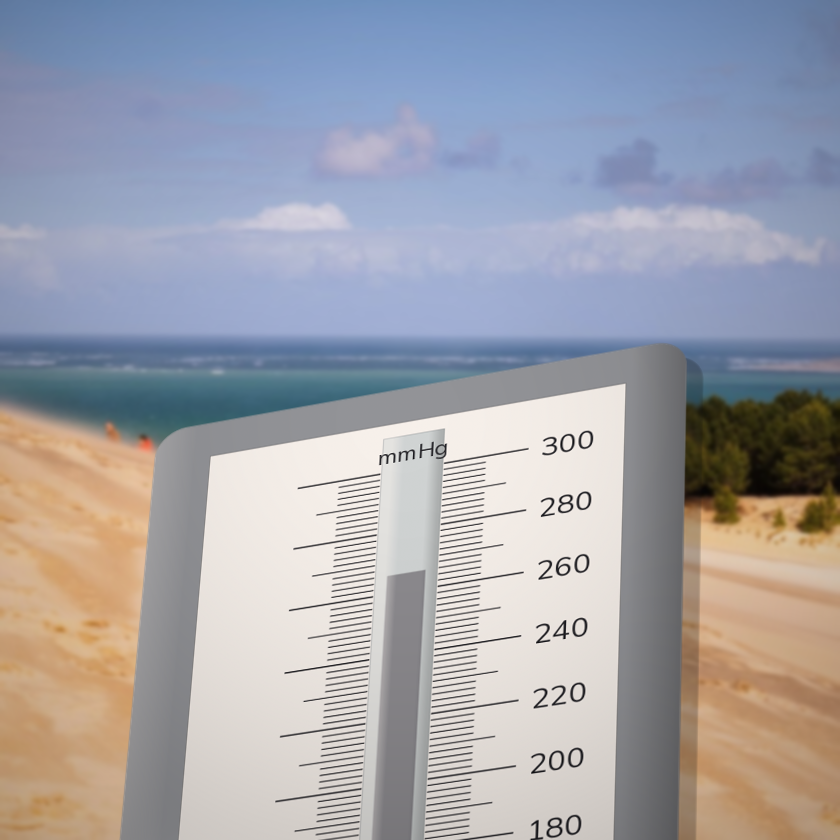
266 mmHg
